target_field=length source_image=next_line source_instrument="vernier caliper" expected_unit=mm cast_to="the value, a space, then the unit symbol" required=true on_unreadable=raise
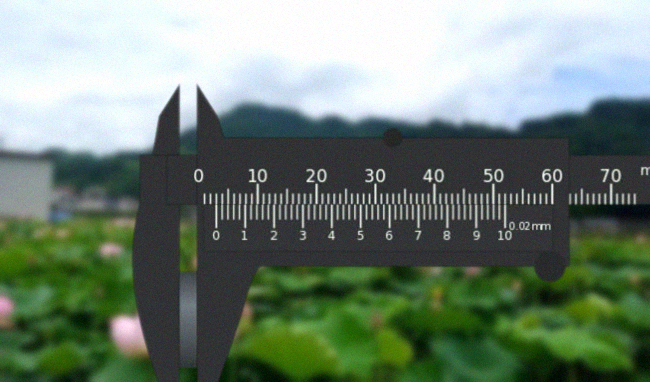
3.0 mm
